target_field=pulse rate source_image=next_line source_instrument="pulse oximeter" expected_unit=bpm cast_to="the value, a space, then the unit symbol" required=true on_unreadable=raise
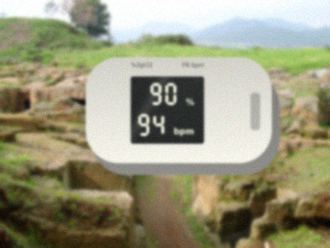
94 bpm
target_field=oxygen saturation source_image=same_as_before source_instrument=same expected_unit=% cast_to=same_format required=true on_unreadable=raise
90 %
